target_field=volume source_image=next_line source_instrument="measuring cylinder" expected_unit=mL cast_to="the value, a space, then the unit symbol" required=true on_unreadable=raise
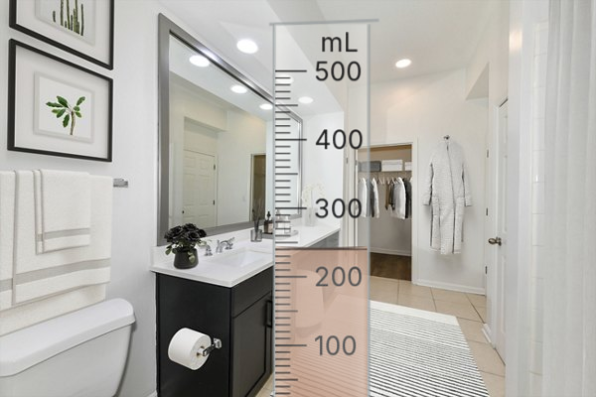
240 mL
